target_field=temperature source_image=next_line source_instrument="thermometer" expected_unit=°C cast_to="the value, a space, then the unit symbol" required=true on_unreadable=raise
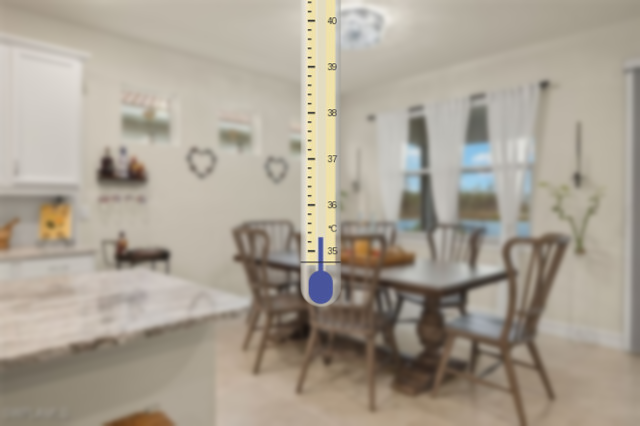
35.3 °C
